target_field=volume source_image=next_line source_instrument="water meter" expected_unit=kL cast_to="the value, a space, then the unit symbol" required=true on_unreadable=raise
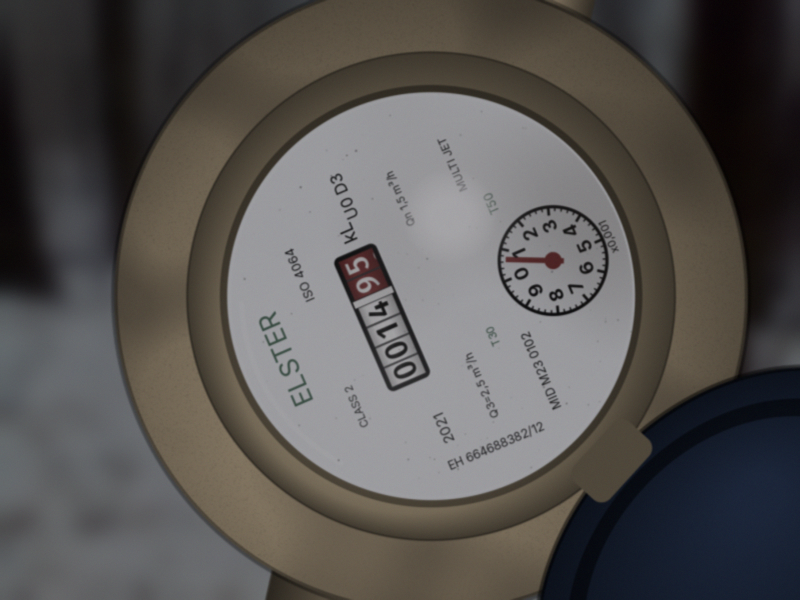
14.950 kL
